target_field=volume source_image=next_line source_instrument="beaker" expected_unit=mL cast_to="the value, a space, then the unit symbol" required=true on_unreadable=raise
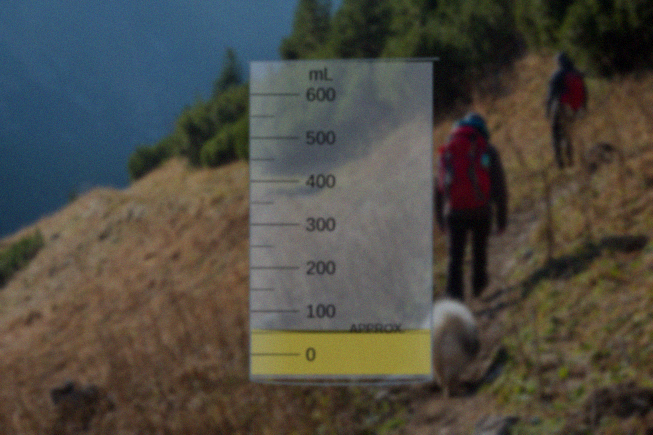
50 mL
